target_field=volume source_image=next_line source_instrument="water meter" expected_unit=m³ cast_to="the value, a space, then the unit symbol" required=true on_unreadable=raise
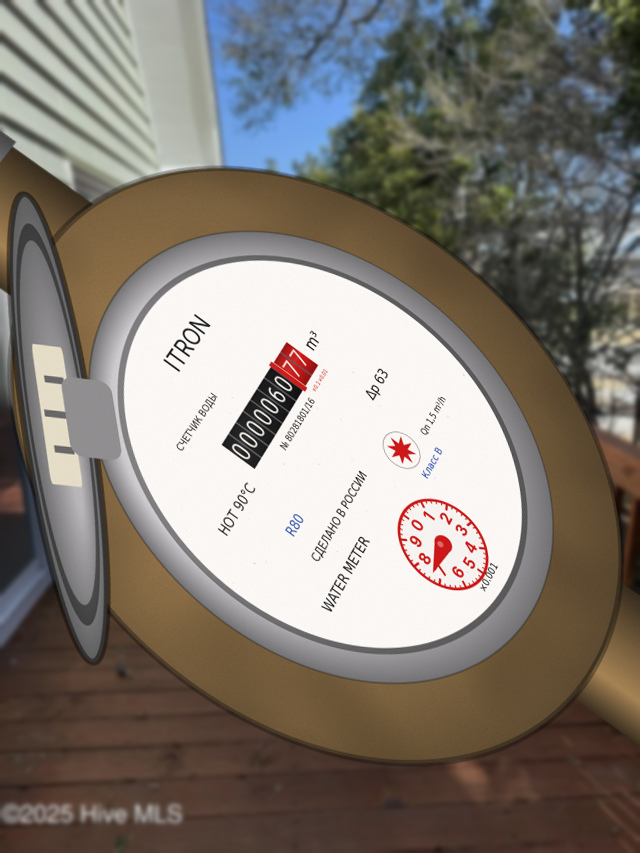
60.777 m³
